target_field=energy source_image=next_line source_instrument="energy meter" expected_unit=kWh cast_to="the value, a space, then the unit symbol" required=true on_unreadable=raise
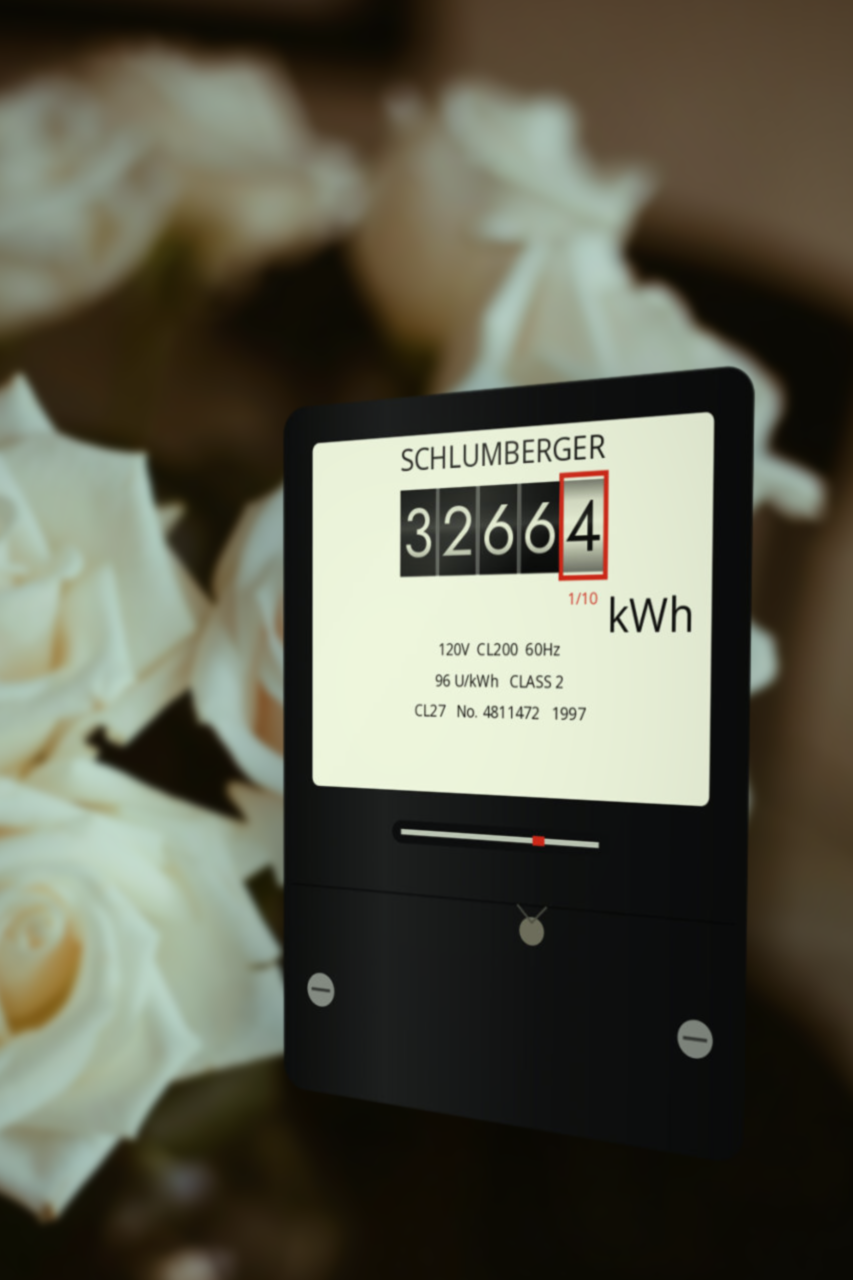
3266.4 kWh
